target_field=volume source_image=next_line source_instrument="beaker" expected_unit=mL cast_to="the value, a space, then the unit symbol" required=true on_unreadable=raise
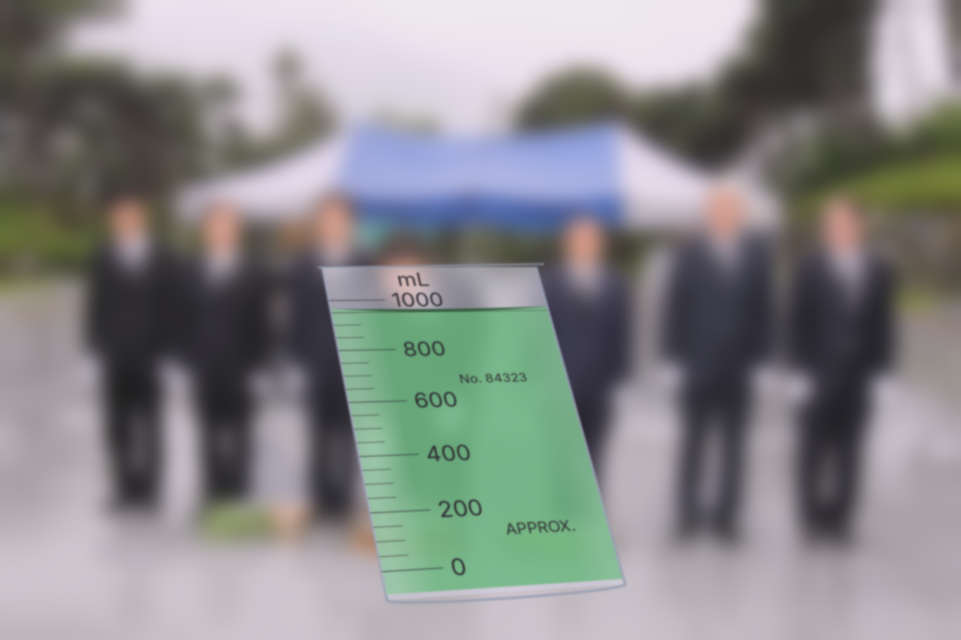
950 mL
